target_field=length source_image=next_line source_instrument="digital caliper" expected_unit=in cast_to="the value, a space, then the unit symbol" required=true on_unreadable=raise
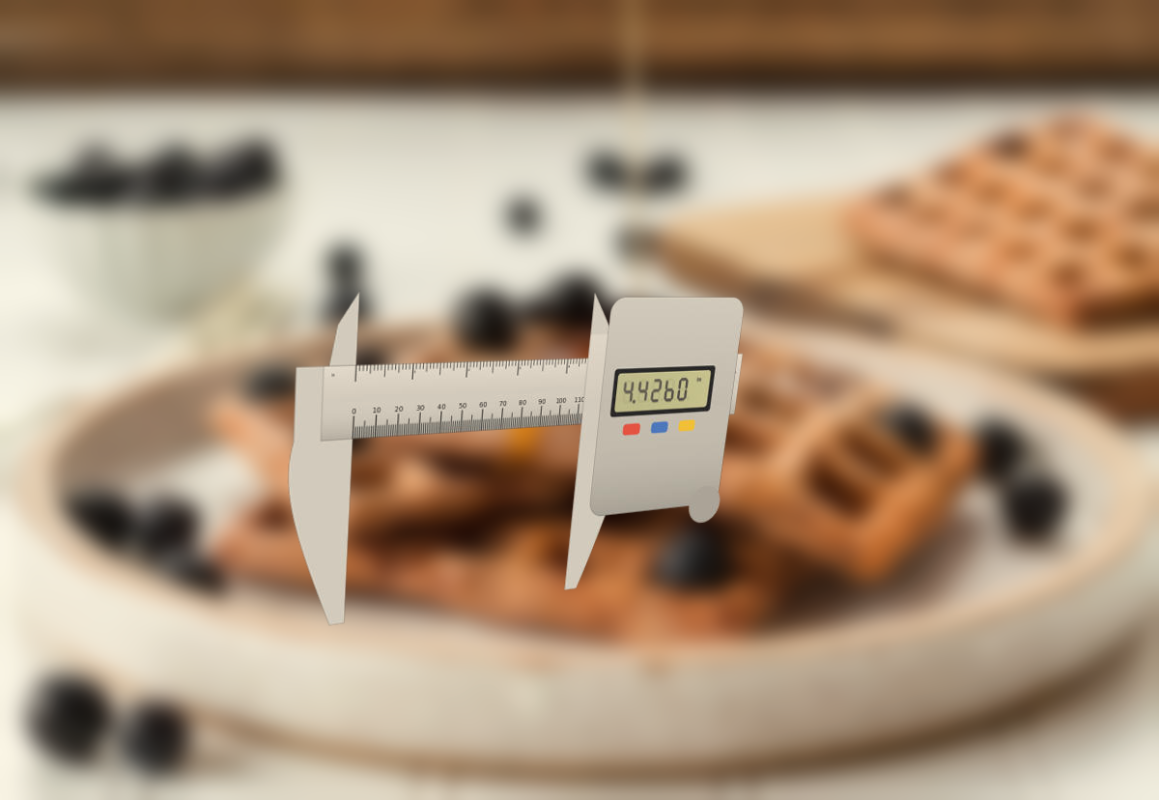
4.4260 in
